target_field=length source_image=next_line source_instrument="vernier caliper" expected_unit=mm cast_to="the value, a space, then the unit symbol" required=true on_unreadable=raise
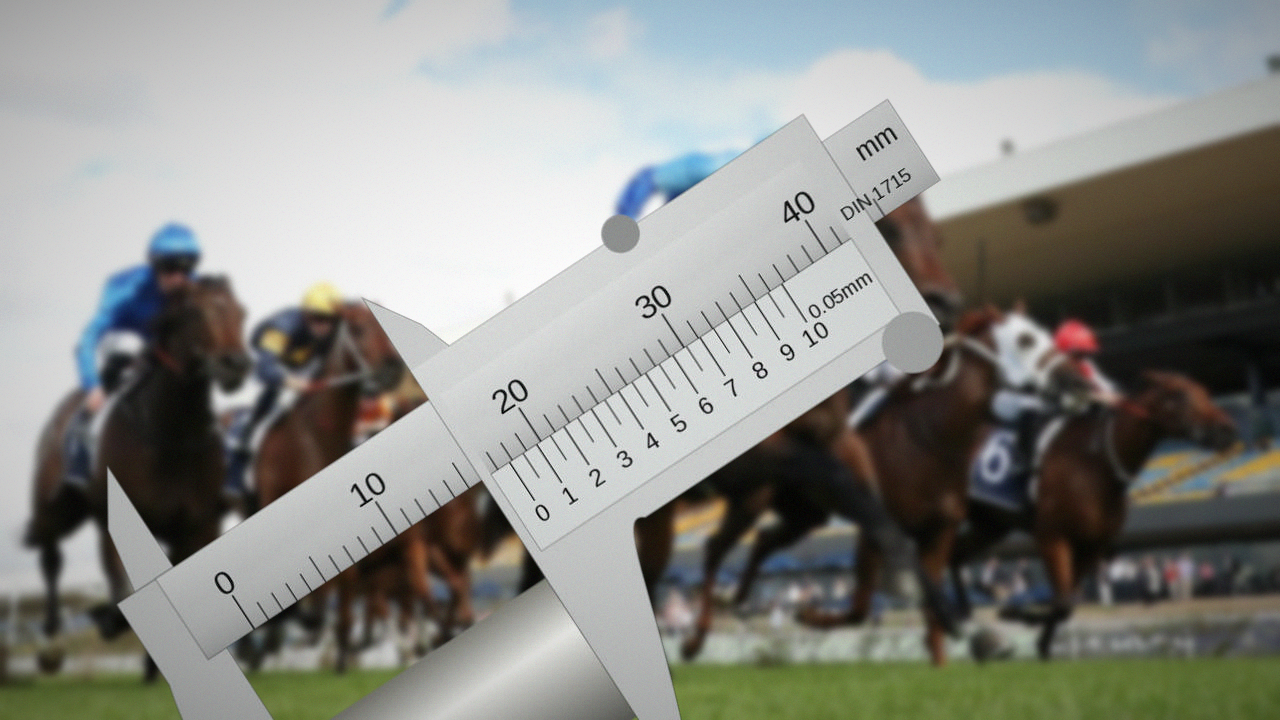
17.8 mm
